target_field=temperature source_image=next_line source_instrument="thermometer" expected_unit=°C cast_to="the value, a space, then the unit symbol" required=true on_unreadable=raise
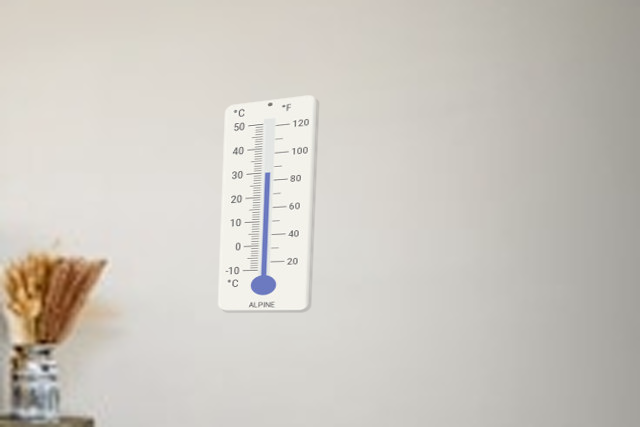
30 °C
